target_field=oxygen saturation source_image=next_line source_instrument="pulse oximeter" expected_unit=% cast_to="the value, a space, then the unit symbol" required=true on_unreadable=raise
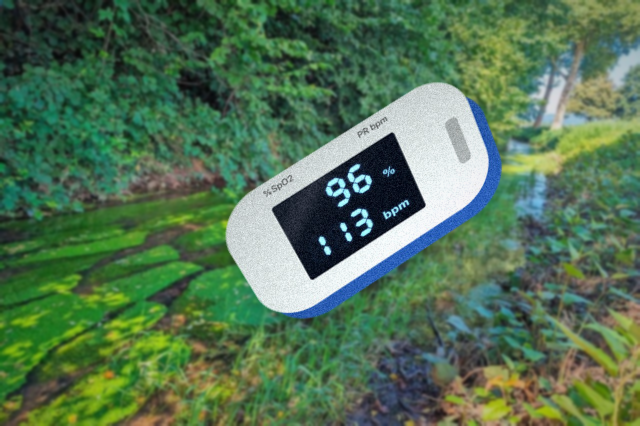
96 %
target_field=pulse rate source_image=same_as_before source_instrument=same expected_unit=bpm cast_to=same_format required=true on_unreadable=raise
113 bpm
